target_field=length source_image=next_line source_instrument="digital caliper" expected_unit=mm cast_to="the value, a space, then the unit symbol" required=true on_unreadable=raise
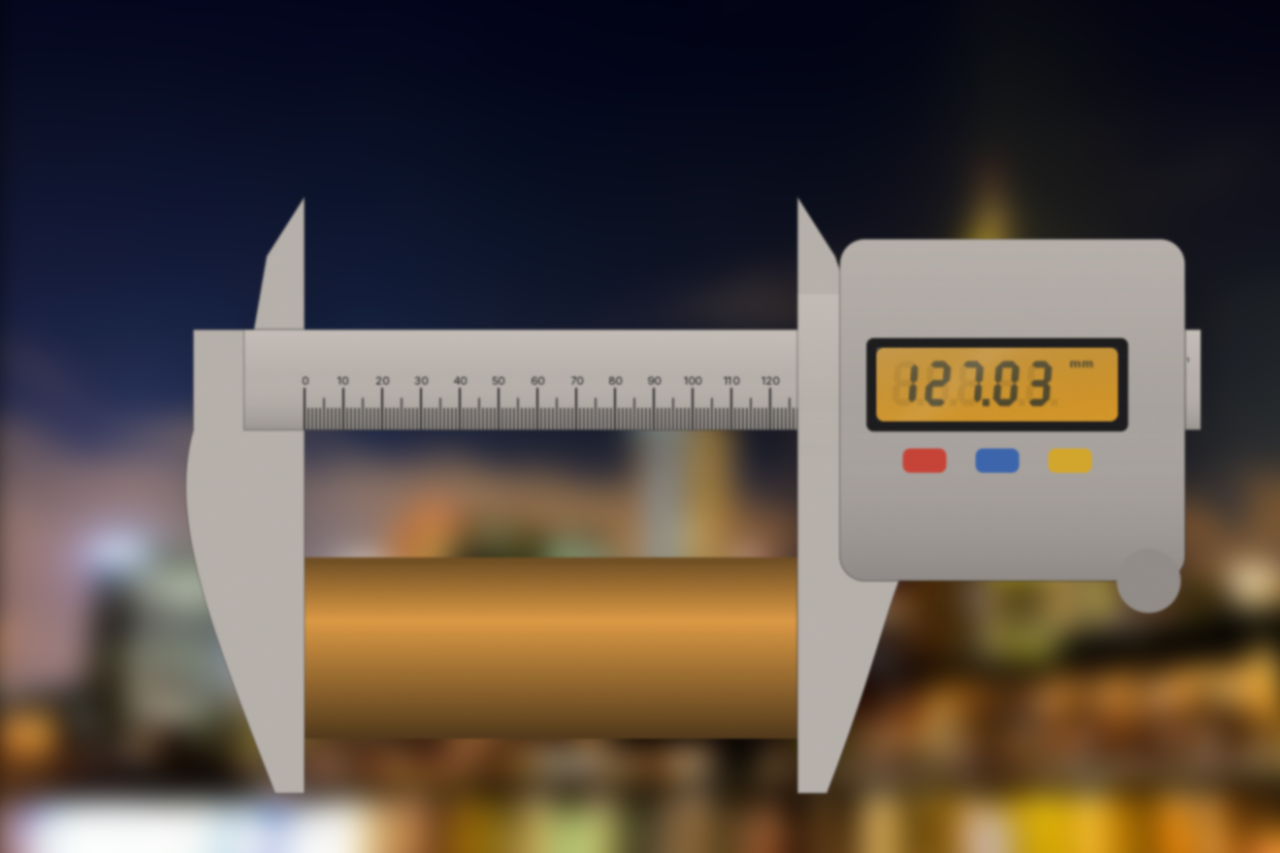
127.03 mm
